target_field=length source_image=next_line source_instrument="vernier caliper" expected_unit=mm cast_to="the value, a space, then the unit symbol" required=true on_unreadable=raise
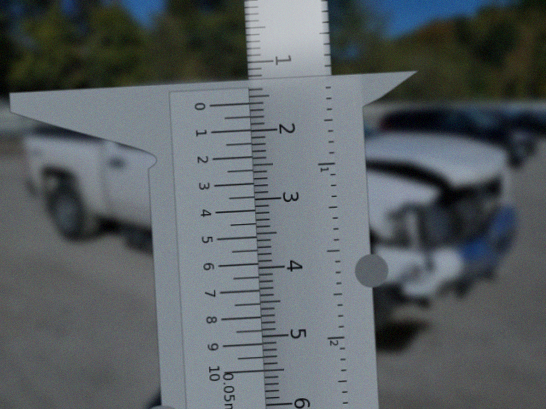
16.0 mm
